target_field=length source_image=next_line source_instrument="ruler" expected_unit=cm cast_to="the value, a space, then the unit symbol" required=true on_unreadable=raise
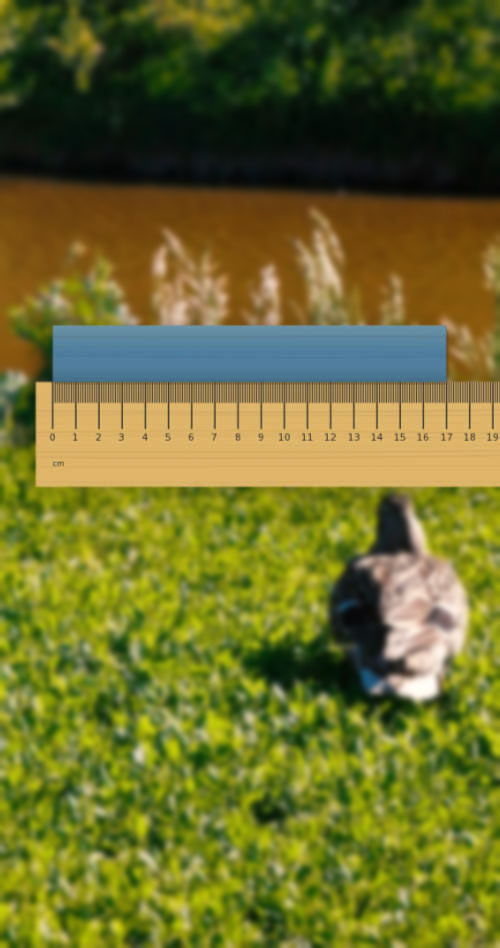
17 cm
